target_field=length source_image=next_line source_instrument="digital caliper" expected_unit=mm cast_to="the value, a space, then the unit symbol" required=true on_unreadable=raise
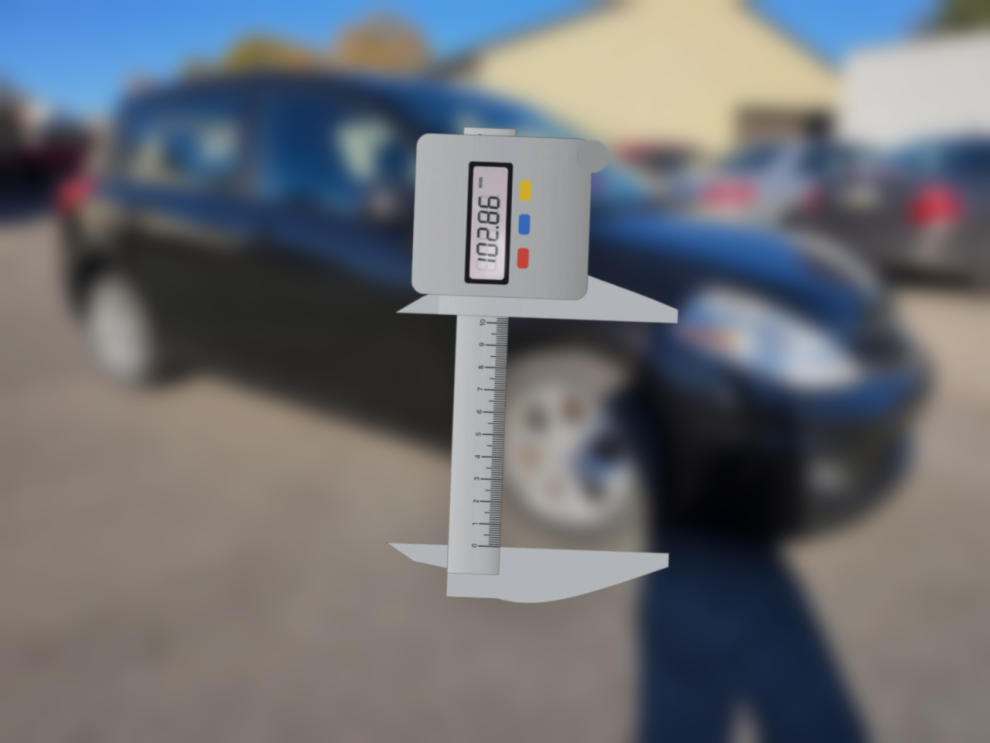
102.86 mm
